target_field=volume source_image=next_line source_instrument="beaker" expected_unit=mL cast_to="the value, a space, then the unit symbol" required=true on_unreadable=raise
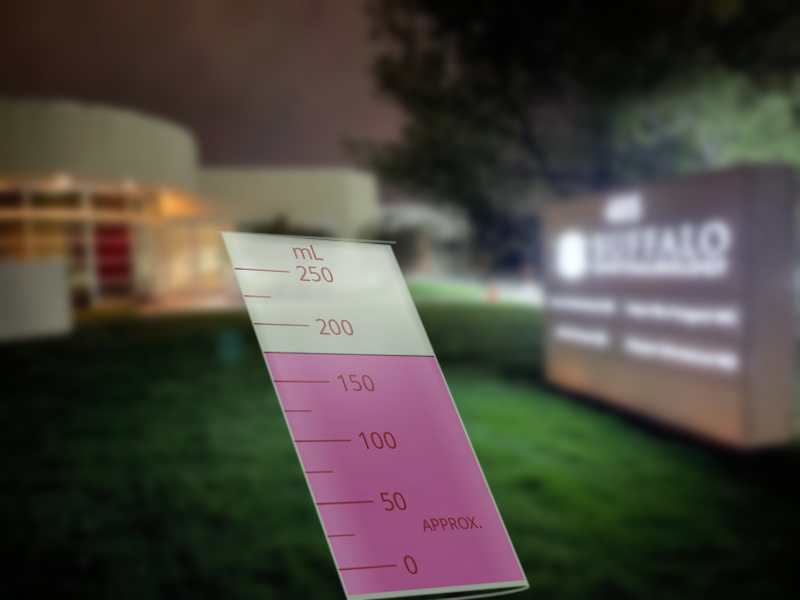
175 mL
